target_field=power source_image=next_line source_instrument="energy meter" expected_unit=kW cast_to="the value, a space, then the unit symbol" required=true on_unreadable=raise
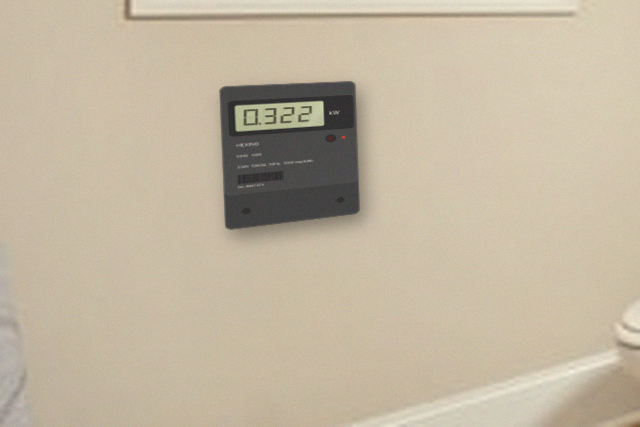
0.322 kW
